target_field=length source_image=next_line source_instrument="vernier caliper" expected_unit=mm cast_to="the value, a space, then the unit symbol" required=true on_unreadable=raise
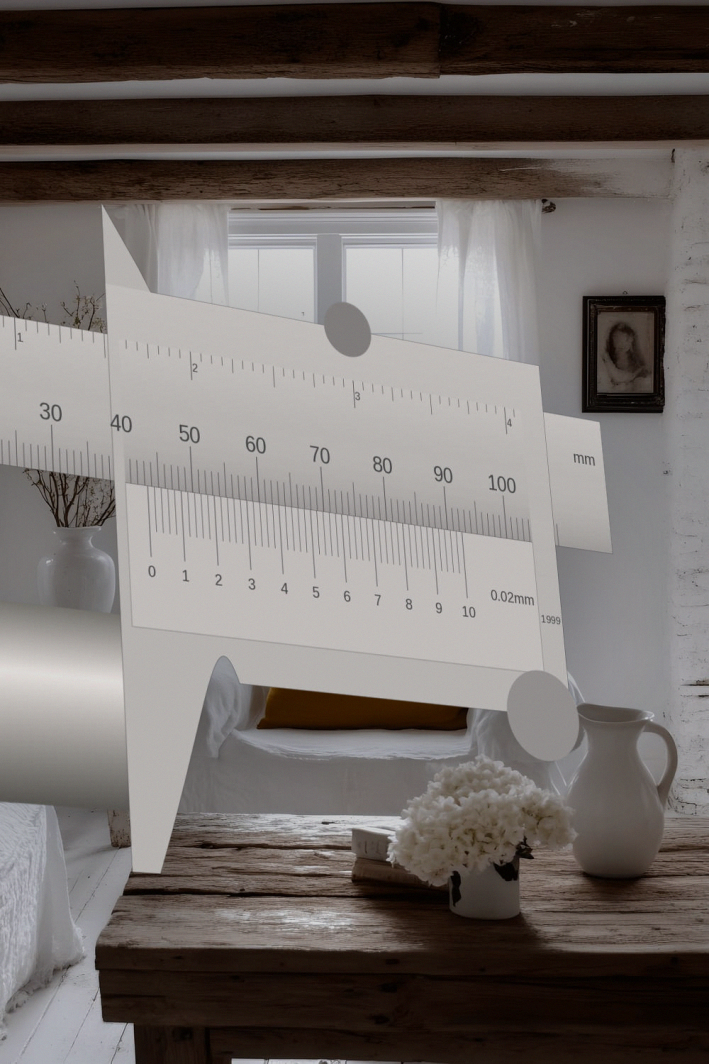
43.4 mm
